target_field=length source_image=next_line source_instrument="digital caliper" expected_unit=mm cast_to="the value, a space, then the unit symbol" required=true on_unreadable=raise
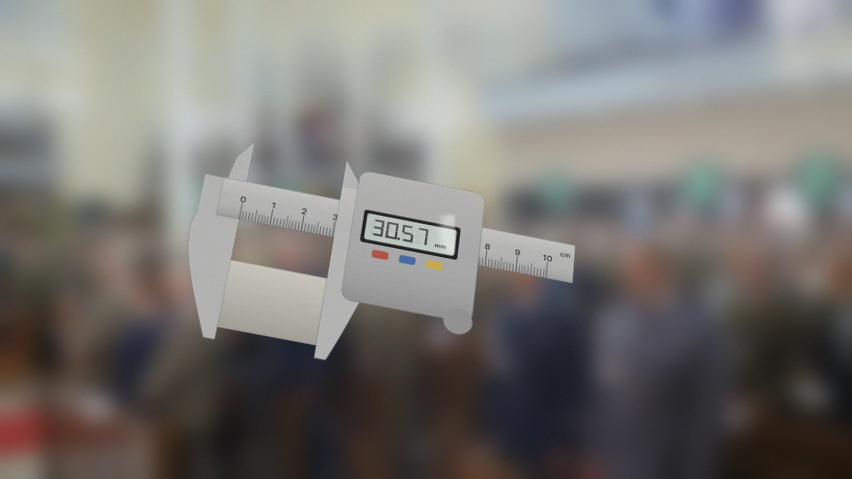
30.57 mm
